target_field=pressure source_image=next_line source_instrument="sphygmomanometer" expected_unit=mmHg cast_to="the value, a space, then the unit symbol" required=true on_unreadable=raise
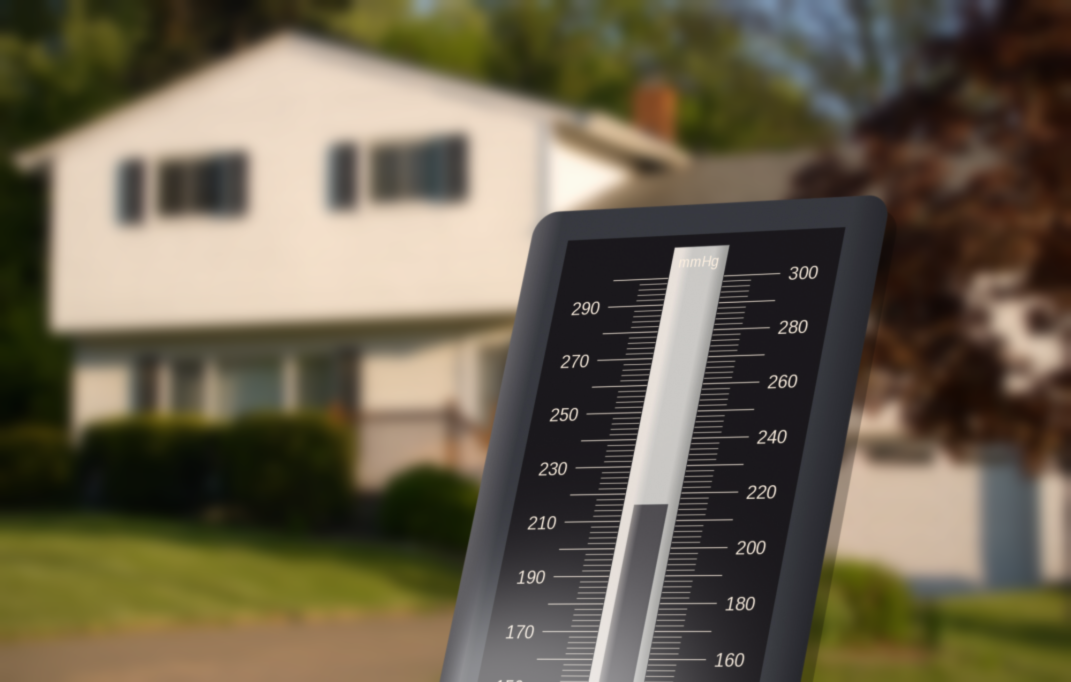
216 mmHg
